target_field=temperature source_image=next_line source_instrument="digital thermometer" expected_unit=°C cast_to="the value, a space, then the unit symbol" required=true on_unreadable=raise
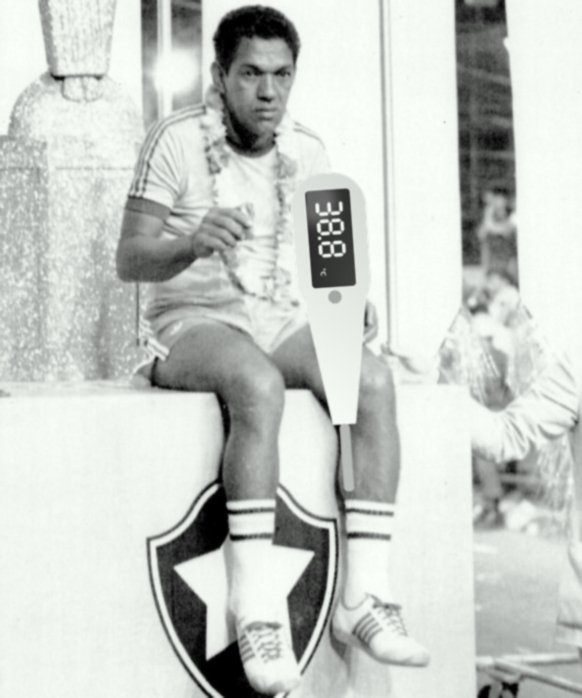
38.8 °C
